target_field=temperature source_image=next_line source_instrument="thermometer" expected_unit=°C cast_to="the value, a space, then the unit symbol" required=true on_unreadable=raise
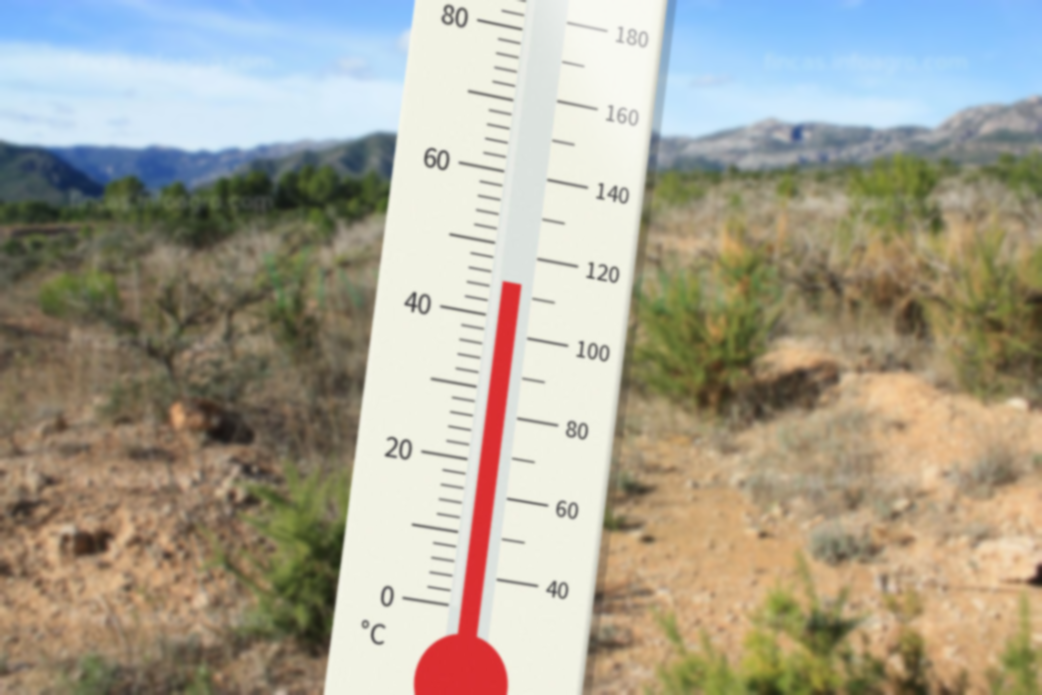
45 °C
